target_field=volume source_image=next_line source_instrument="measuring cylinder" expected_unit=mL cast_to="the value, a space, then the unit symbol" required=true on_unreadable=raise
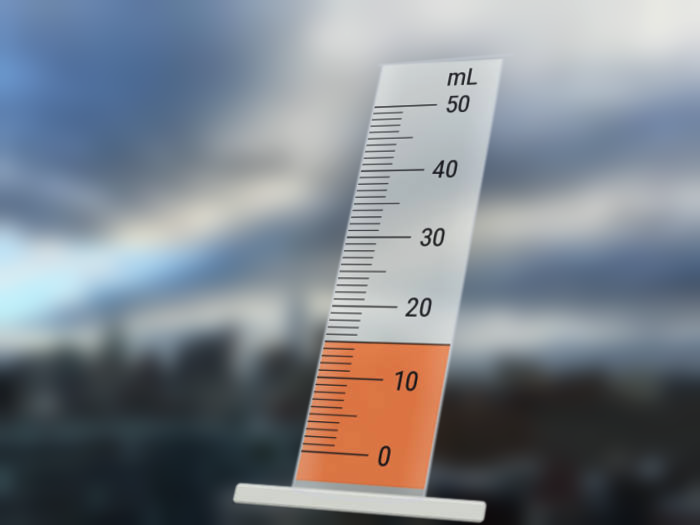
15 mL
